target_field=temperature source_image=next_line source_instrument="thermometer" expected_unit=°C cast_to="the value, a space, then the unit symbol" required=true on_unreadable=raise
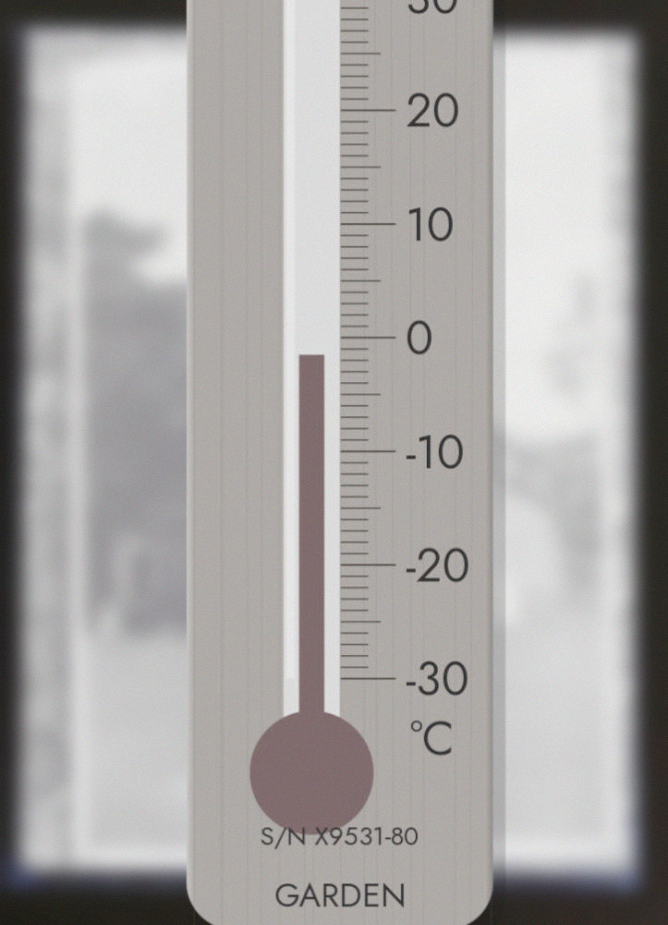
-1.5 °C
